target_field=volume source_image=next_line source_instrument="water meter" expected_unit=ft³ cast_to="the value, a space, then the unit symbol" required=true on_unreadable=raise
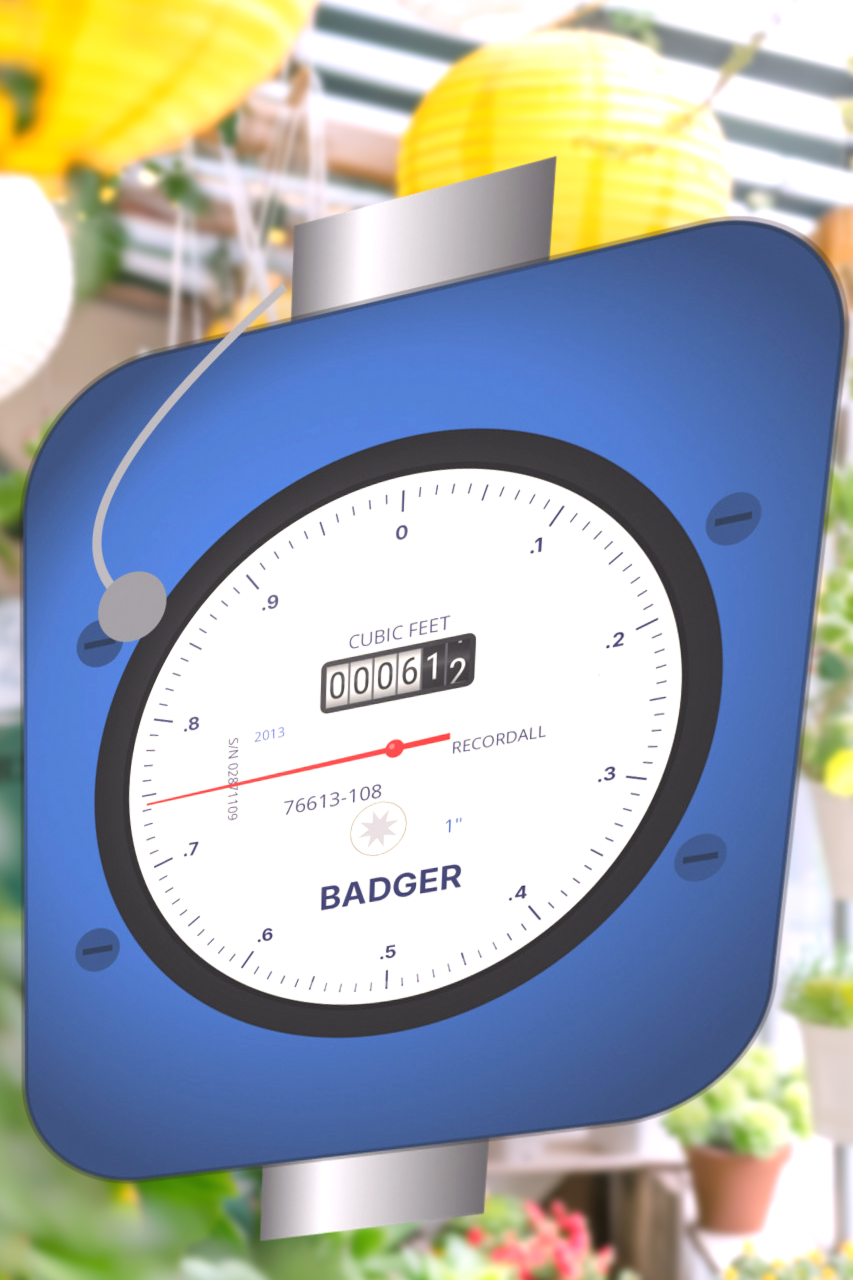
611.74 ft³
